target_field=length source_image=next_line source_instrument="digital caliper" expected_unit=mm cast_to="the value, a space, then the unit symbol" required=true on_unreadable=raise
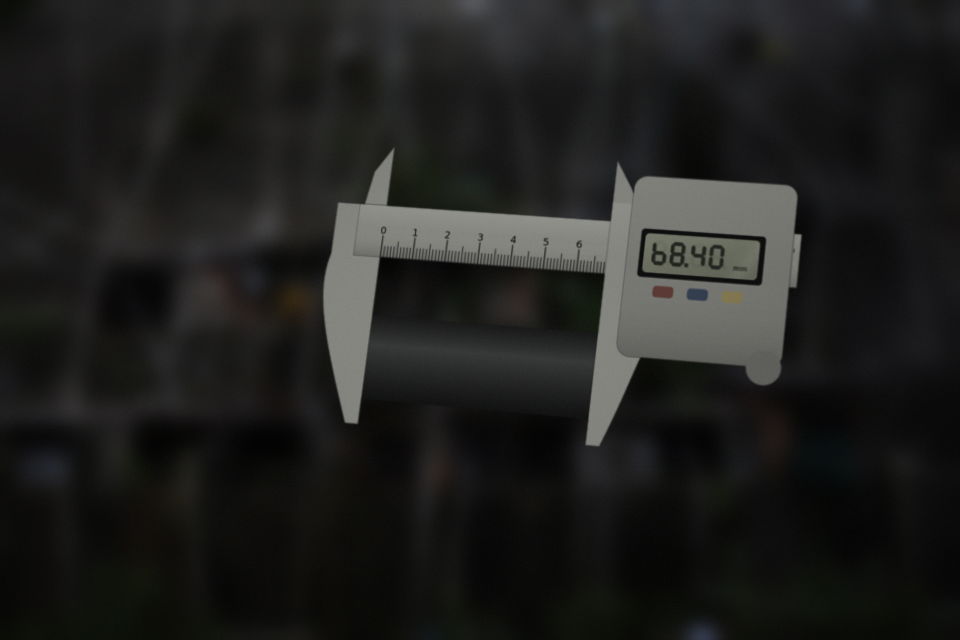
68.40 mm
